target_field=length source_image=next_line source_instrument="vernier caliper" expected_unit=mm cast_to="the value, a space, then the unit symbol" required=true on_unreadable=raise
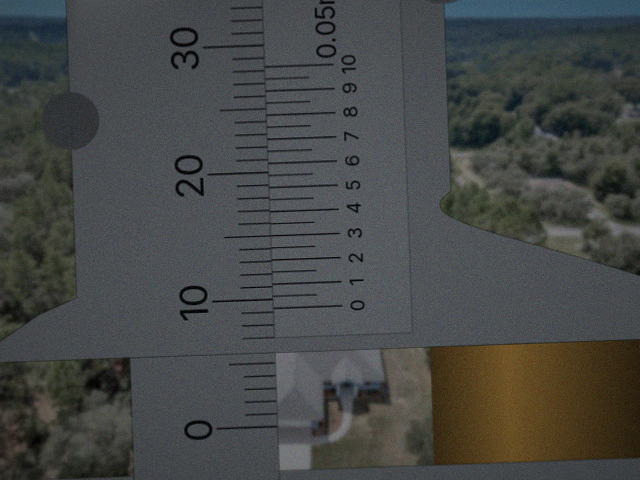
9.3 mm
